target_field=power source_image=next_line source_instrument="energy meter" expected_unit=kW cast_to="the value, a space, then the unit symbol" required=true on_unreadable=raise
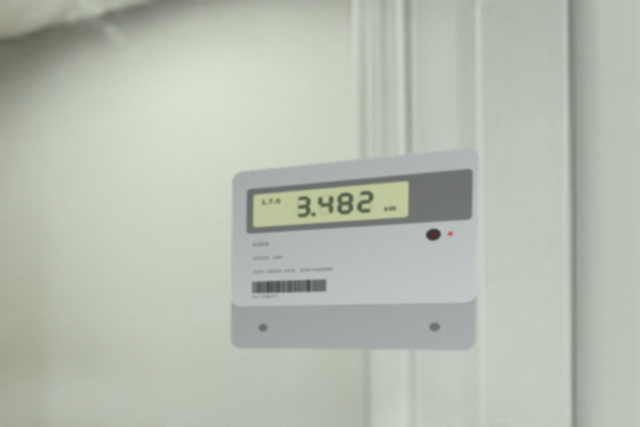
3.482 kW
